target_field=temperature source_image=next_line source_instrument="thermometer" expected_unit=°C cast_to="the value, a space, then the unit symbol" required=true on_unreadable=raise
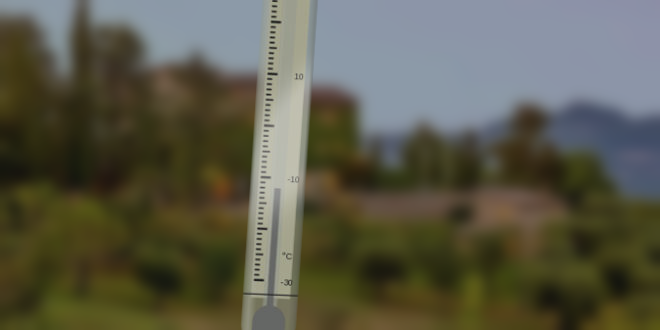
-12 °C
